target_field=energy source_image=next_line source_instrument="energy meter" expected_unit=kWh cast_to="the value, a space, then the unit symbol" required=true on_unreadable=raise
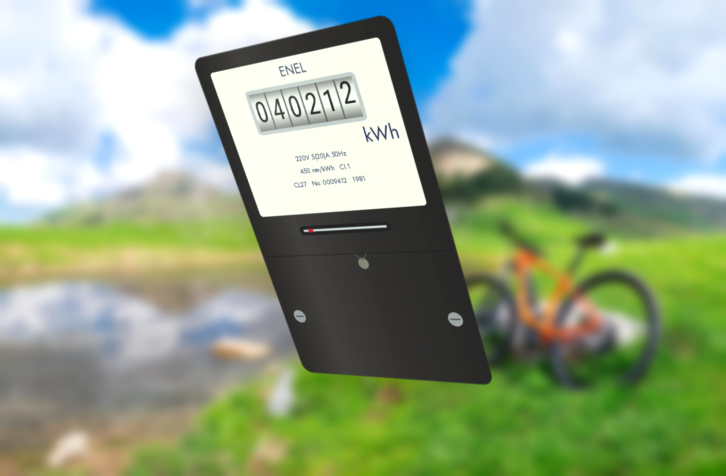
40212 kWh
